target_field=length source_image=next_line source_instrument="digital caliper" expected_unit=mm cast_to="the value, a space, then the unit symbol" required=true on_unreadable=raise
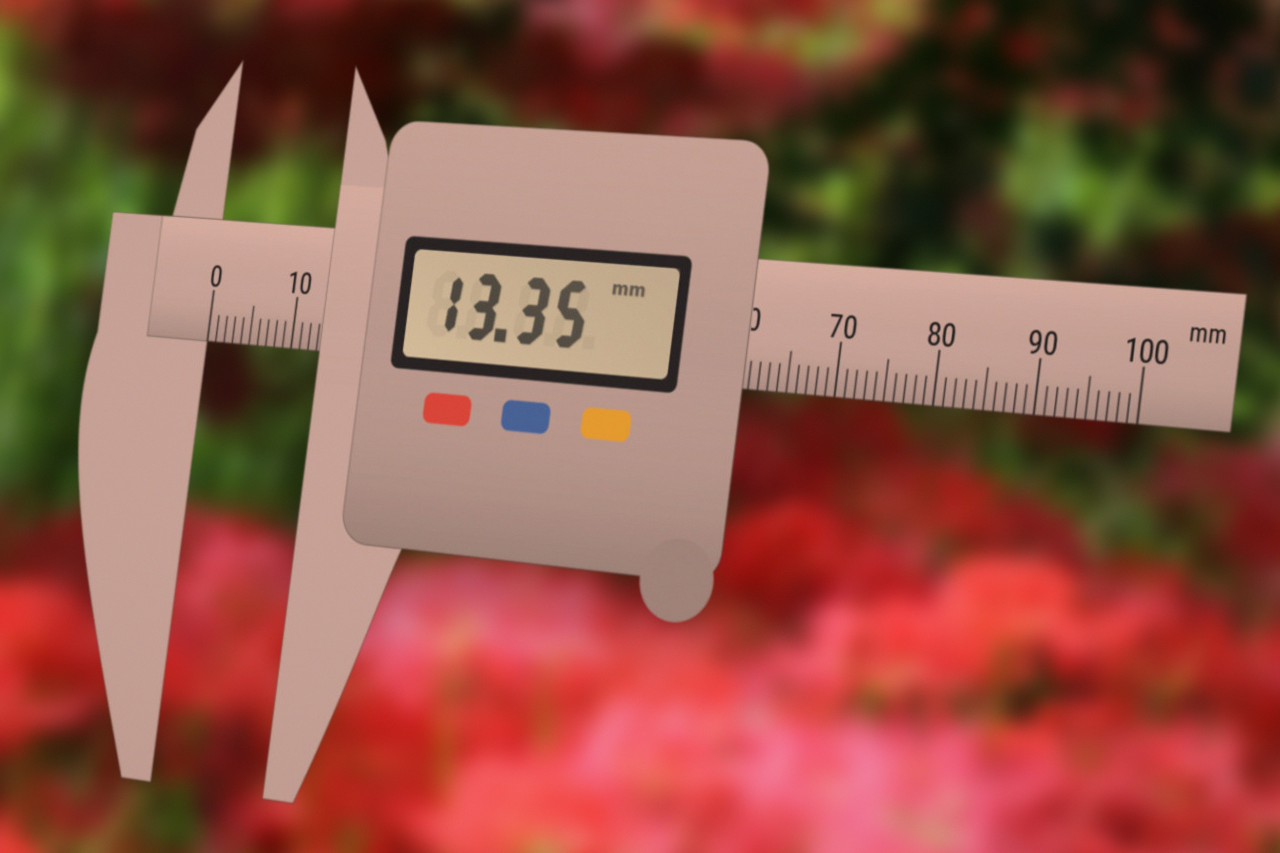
13.35 mm
